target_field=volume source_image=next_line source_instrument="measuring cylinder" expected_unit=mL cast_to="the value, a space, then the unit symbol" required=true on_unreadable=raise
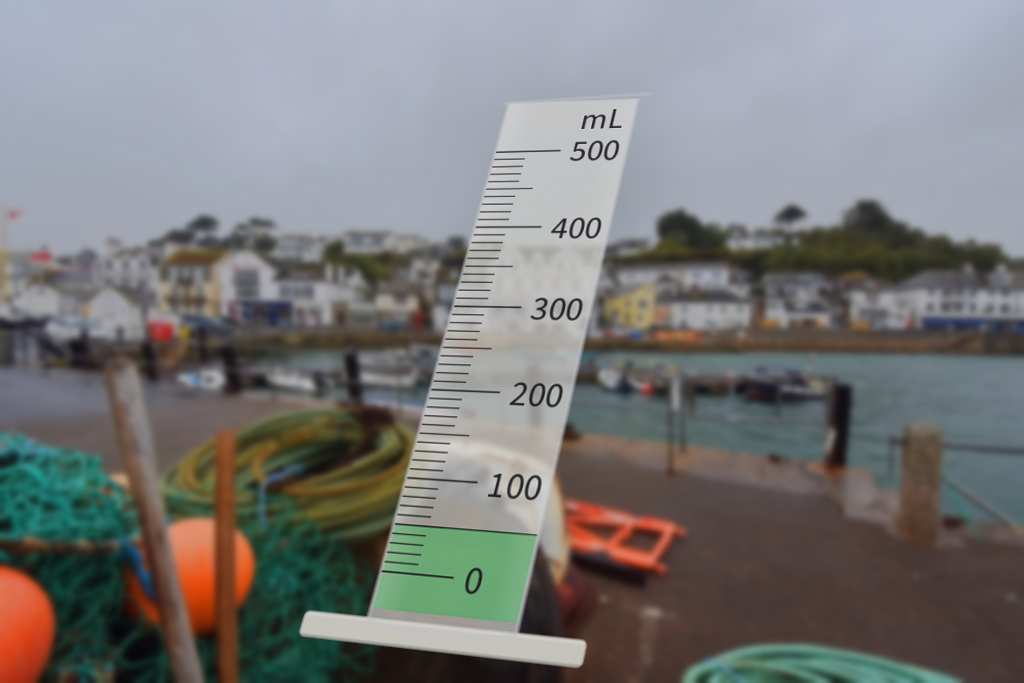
50 mL
